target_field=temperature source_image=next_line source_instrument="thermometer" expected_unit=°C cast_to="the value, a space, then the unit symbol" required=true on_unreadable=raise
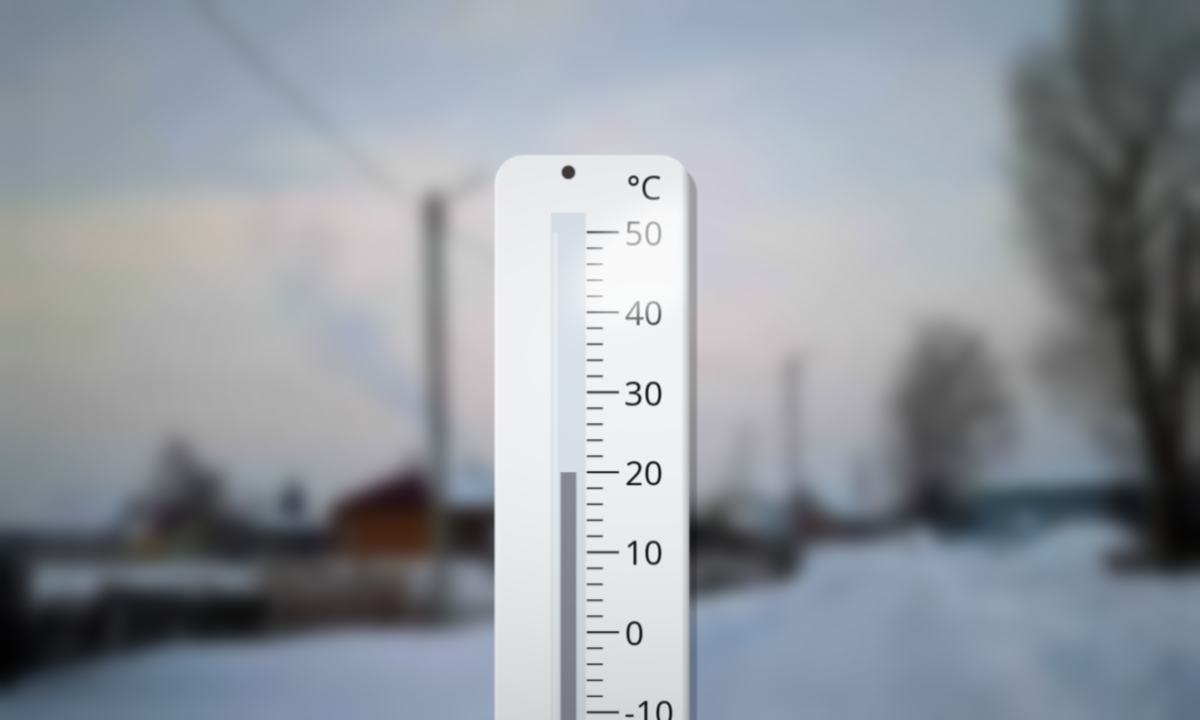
20 °C
